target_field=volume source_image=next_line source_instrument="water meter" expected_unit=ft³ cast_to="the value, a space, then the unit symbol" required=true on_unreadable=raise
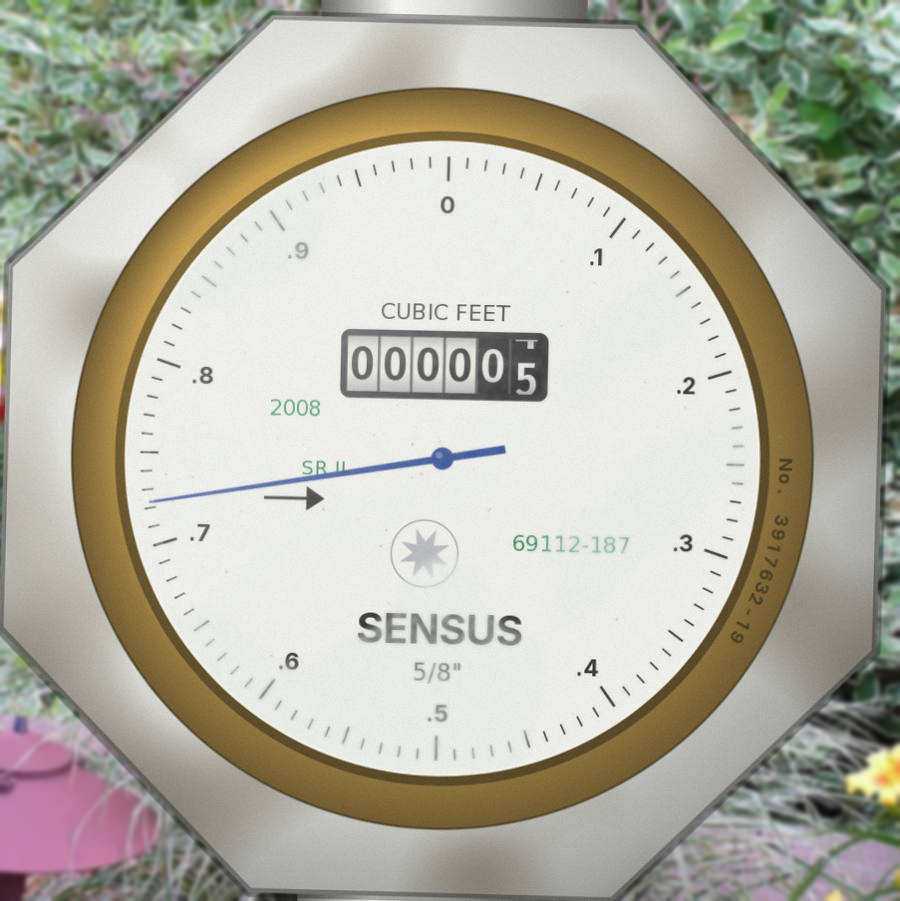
4.72 ft³
